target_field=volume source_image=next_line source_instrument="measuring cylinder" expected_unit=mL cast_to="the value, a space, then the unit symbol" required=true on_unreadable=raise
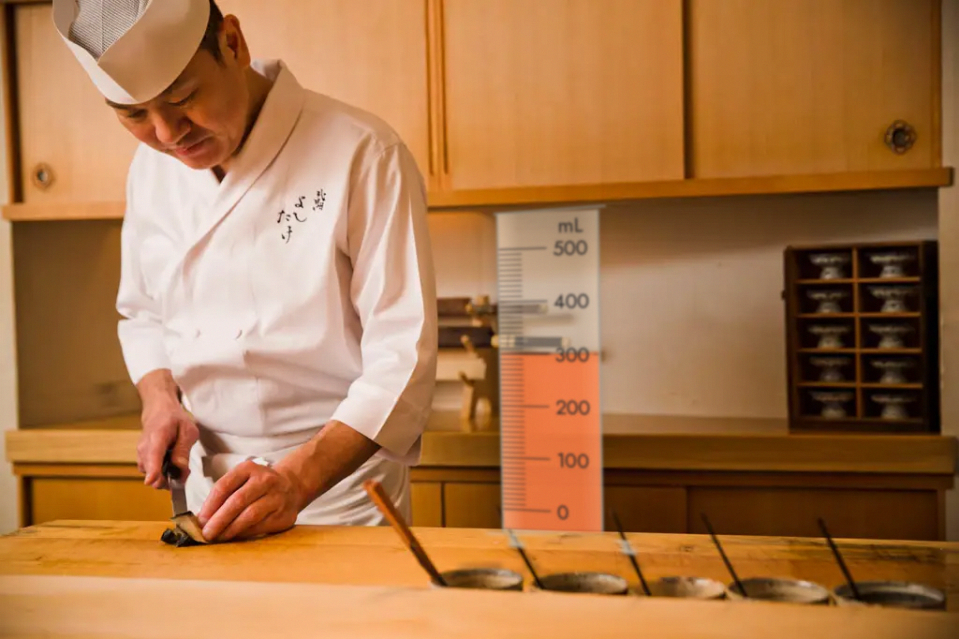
300 mL
